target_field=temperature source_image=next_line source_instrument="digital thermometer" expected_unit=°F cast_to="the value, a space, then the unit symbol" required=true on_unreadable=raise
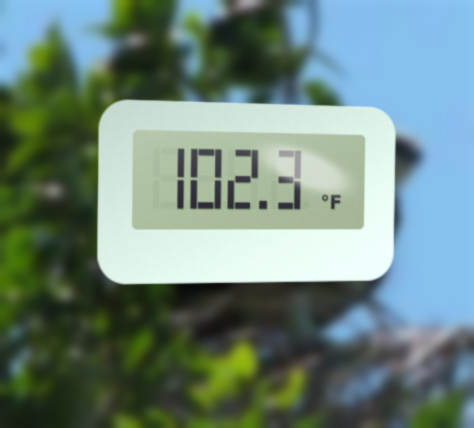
102.3 °F
